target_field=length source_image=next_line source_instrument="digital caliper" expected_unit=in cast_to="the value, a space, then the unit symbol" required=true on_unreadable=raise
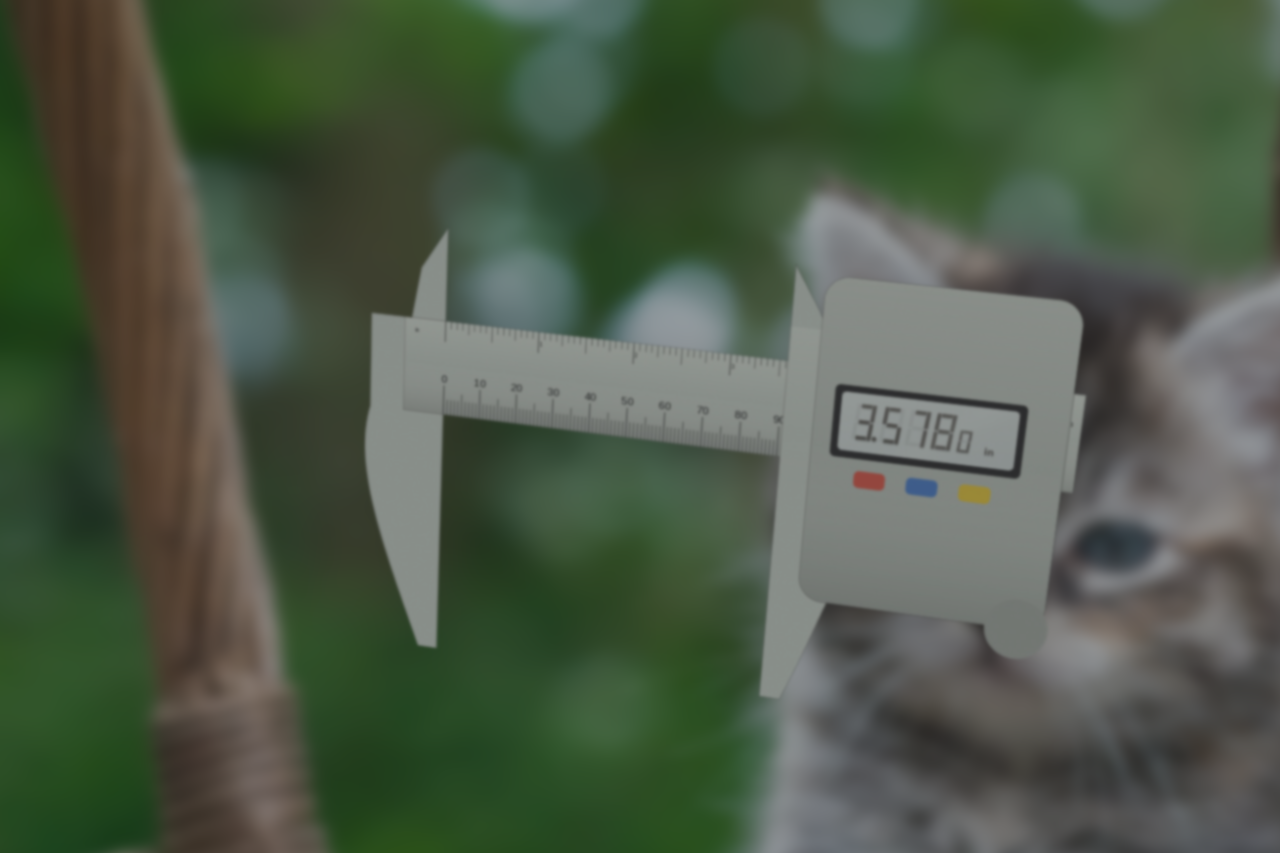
3.5780 in
